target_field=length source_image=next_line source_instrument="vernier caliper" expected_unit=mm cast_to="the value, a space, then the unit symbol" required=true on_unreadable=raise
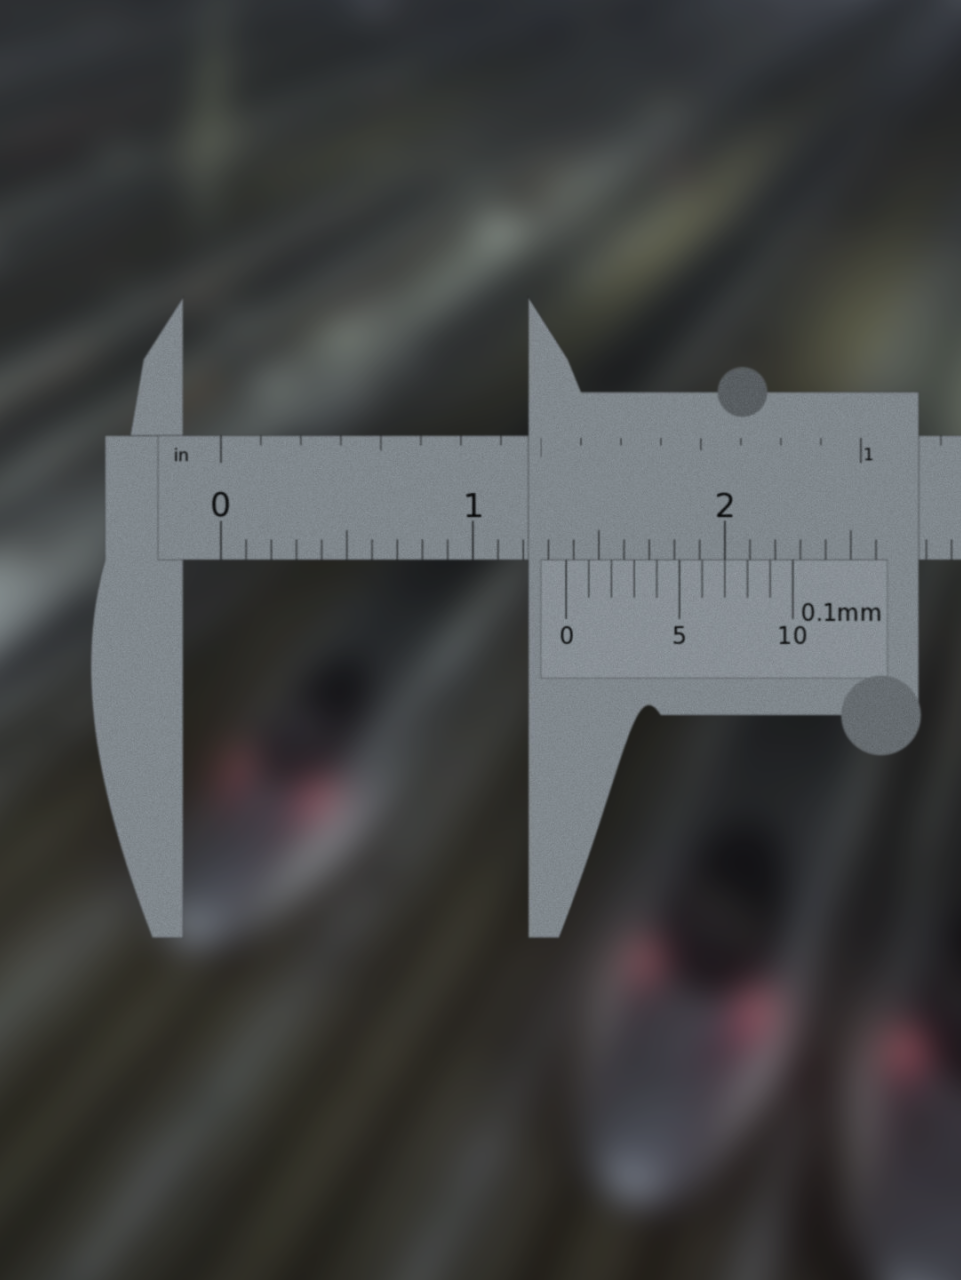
13.7 mm
